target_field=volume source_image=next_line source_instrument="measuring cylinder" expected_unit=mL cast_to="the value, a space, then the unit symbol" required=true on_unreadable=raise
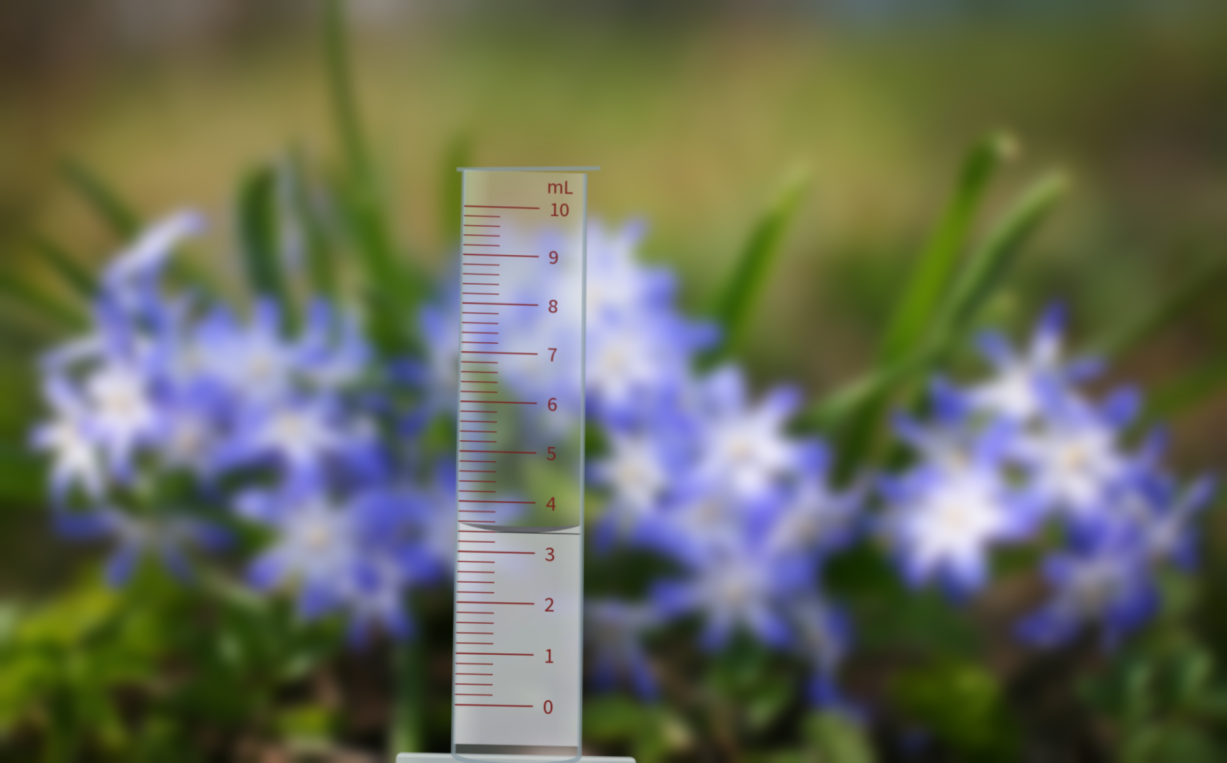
3.4 mL
